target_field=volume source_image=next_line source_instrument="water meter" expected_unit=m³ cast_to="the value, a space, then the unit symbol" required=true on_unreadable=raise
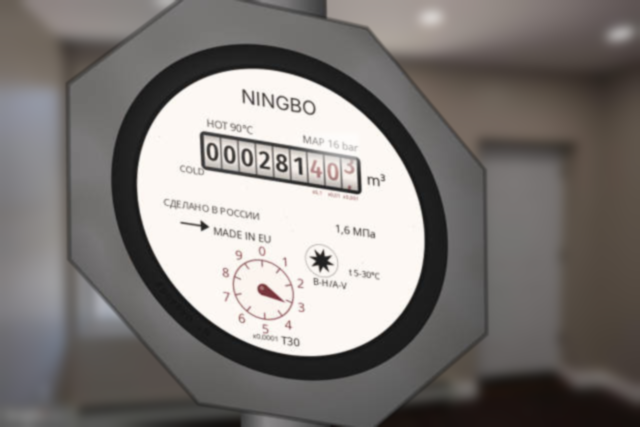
281.4033 m³
